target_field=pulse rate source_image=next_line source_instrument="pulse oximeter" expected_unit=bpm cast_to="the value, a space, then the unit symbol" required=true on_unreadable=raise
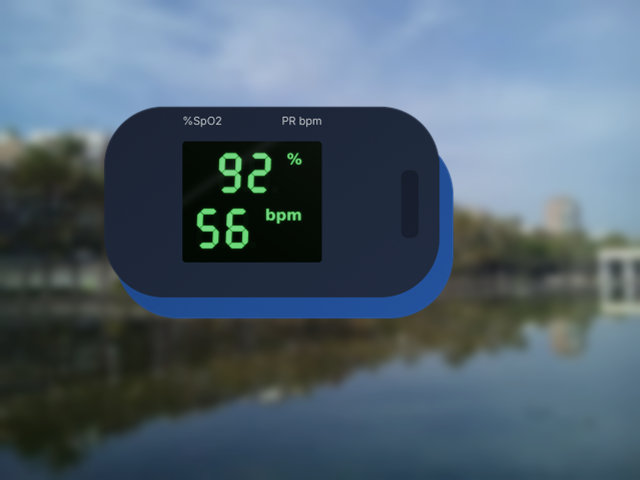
56 bpm
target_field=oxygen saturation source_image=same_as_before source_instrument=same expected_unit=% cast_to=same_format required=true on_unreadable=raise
92 %
